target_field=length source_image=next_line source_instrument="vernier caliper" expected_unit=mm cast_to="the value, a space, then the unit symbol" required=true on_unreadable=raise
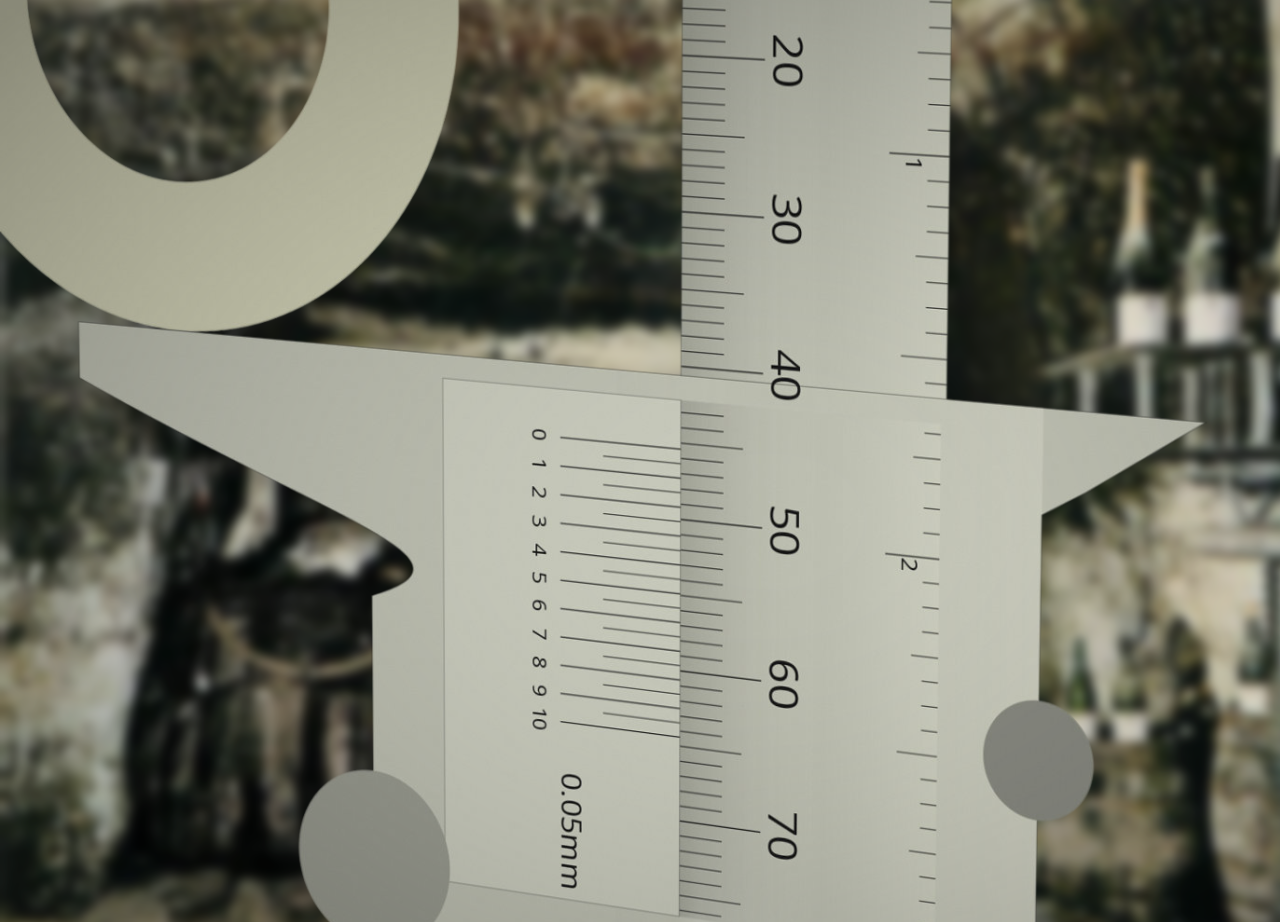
45.4 mm
